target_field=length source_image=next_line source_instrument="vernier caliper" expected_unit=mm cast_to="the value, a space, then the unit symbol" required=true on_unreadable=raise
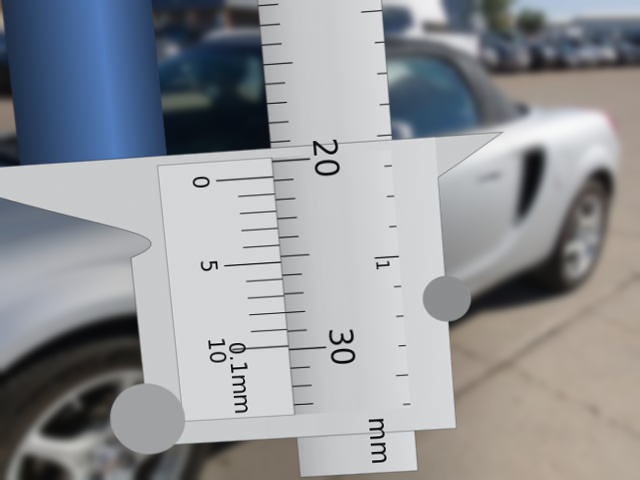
20.8 mm
